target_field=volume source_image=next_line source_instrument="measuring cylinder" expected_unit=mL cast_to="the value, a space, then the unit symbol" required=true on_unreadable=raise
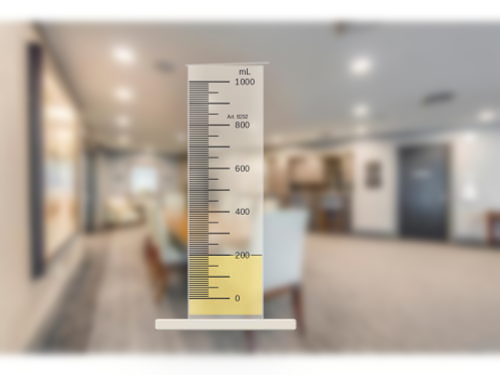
200 mL
